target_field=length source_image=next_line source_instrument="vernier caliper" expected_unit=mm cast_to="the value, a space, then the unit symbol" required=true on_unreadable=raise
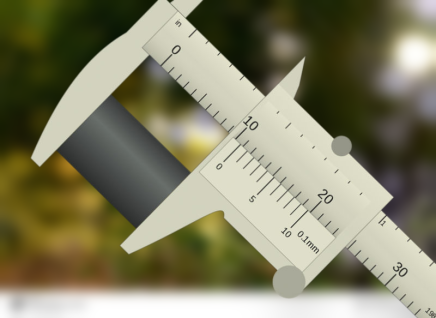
10.7 mm
